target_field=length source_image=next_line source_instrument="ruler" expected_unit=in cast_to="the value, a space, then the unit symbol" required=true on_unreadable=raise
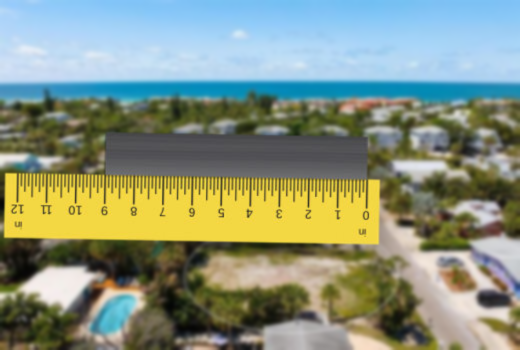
9 in
